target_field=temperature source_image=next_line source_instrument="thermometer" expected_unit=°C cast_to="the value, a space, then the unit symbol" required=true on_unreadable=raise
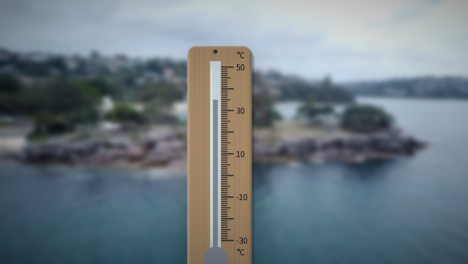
35 °C
